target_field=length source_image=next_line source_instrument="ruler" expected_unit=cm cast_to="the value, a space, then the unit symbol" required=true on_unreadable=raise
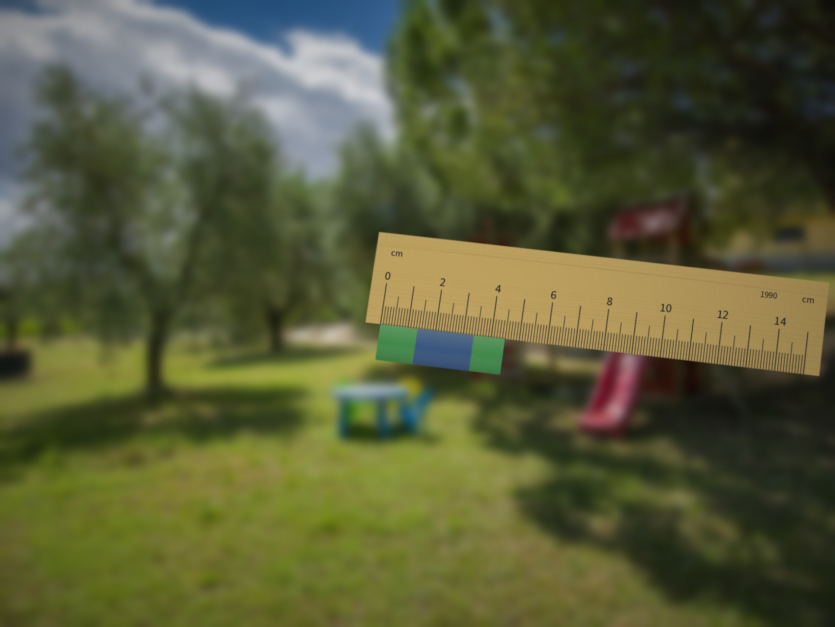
4.5 cm
